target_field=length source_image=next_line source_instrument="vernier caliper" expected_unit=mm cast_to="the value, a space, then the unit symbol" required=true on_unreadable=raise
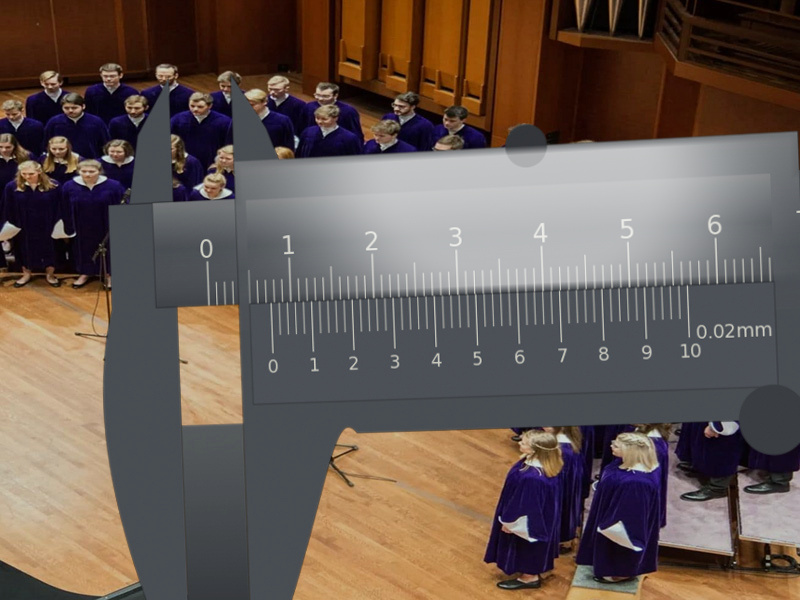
7.6 mm
